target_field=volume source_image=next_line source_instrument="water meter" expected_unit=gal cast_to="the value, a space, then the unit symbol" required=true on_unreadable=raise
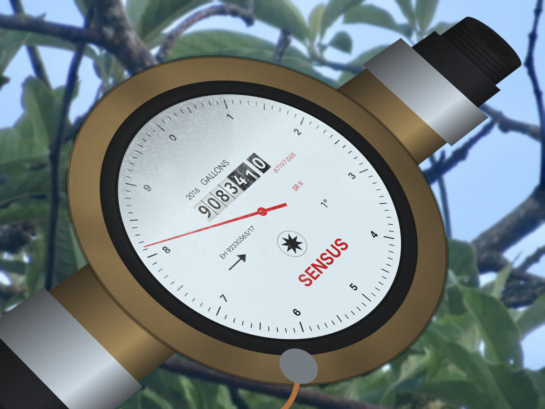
9083408.1 gal
